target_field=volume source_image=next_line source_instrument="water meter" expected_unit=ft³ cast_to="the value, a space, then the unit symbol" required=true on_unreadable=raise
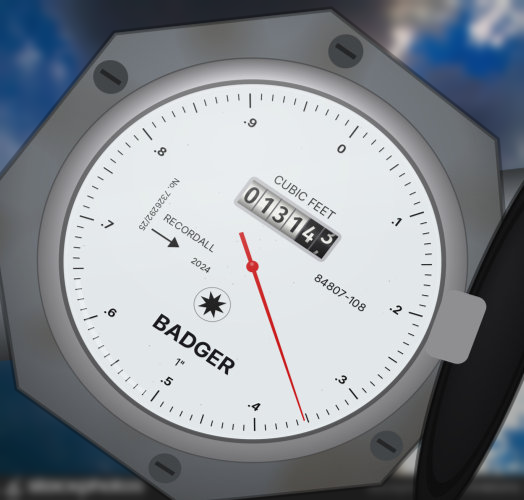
13143.35 ft³
